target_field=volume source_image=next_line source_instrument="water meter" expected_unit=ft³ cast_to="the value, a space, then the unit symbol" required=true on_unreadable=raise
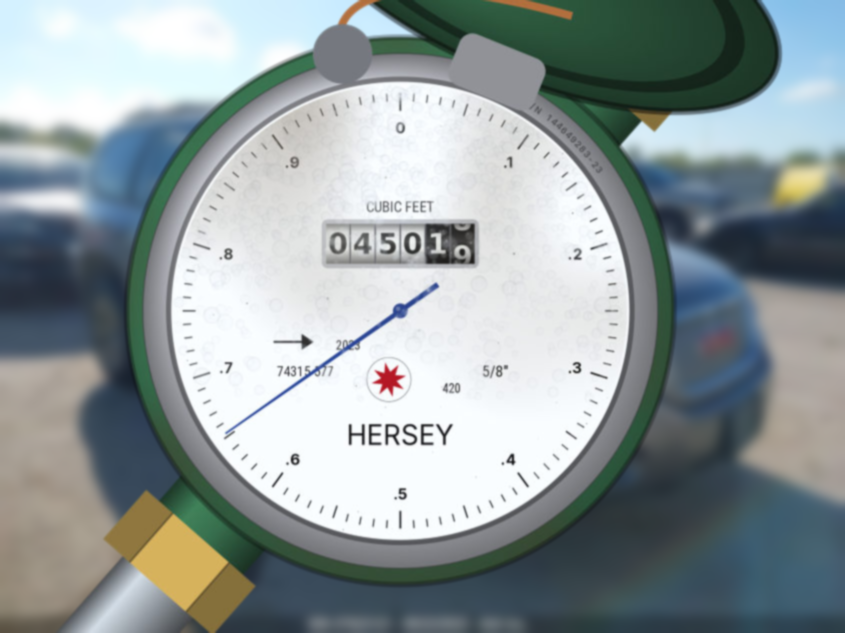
45018.65 ft³
